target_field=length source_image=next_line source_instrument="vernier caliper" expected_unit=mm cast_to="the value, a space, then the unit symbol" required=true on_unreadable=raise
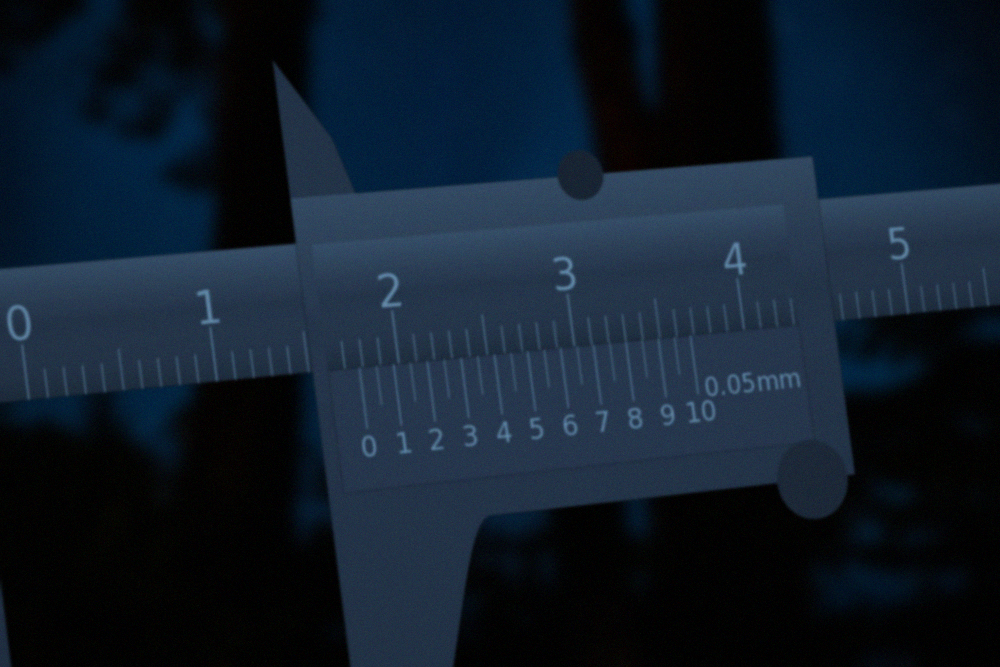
17.8 mm
